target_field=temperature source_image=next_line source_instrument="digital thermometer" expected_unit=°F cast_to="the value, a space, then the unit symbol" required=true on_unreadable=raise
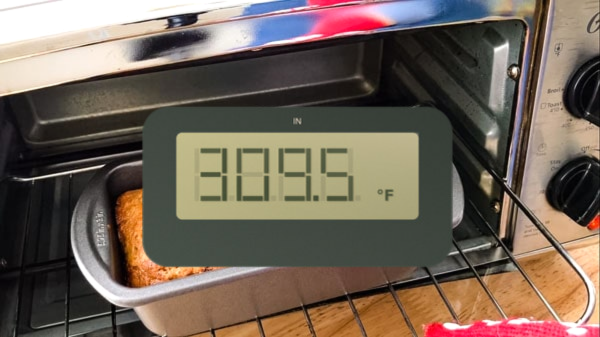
309.5 °F
